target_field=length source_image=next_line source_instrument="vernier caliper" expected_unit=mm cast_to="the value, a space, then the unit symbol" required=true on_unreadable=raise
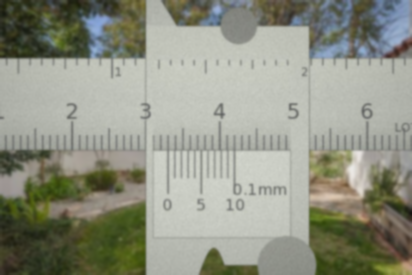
33.0 mm
